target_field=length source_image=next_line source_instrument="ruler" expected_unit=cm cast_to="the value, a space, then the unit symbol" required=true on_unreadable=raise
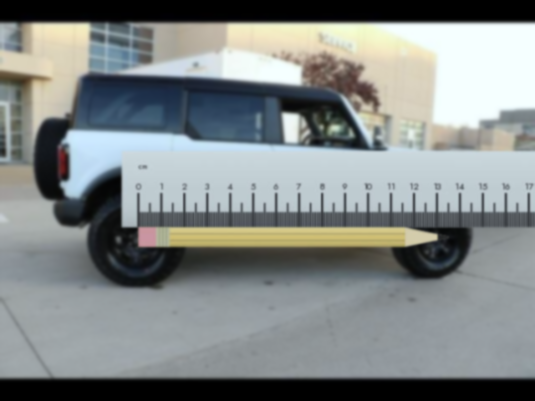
13.5 cm
